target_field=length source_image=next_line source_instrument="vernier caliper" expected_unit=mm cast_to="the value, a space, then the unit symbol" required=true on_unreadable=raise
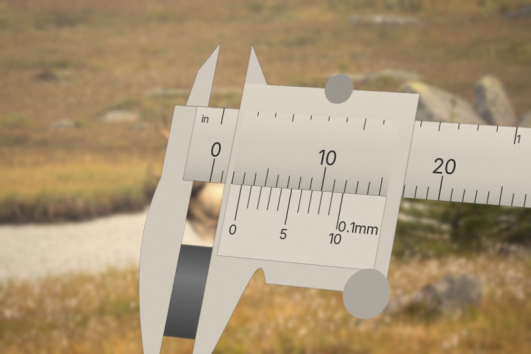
2.9 mm
